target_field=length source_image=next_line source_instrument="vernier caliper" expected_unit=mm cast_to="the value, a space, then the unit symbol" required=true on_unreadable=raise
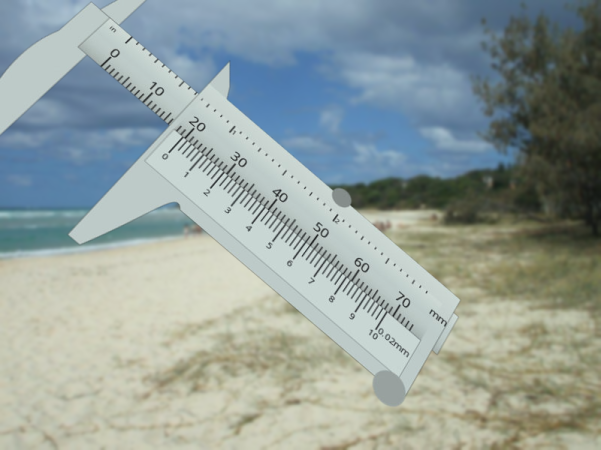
19.6 mm
